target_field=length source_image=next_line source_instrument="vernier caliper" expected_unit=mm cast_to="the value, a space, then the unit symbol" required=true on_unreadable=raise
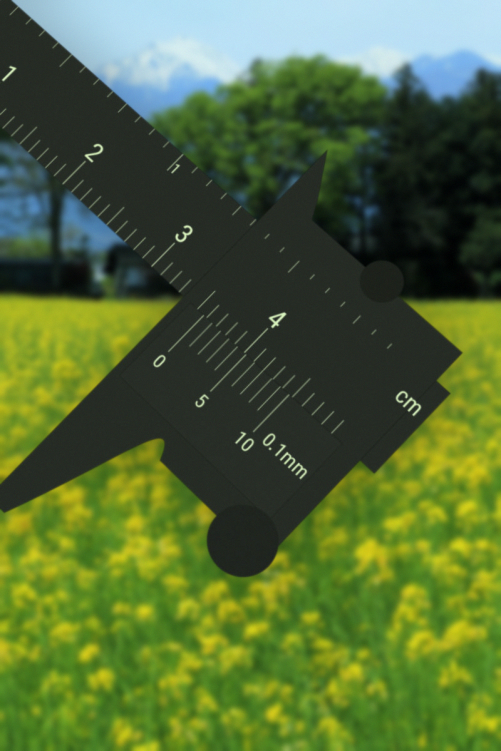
35.7 mm
